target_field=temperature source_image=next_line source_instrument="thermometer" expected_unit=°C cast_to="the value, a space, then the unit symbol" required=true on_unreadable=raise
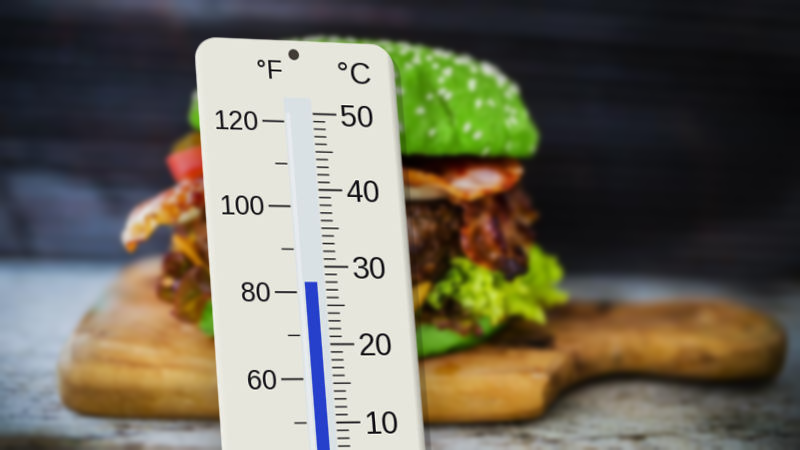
28 °C
